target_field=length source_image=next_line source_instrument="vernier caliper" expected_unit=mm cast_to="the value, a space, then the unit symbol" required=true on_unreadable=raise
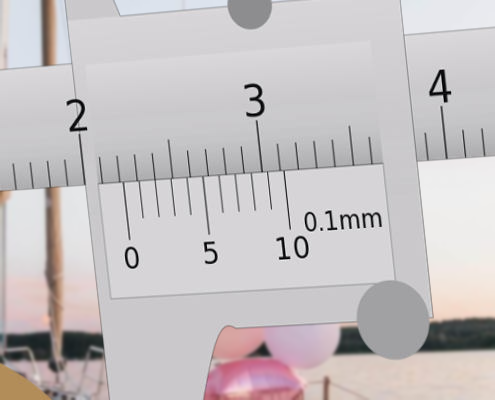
22.2 mm
